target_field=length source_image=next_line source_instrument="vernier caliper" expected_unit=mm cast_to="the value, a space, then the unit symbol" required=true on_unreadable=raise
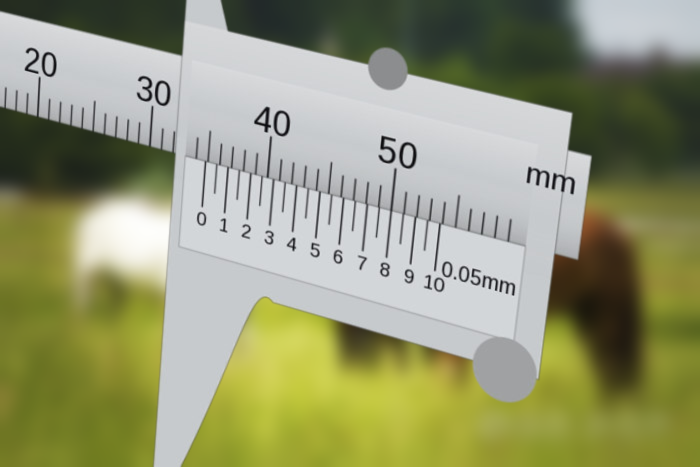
34.8 mm
